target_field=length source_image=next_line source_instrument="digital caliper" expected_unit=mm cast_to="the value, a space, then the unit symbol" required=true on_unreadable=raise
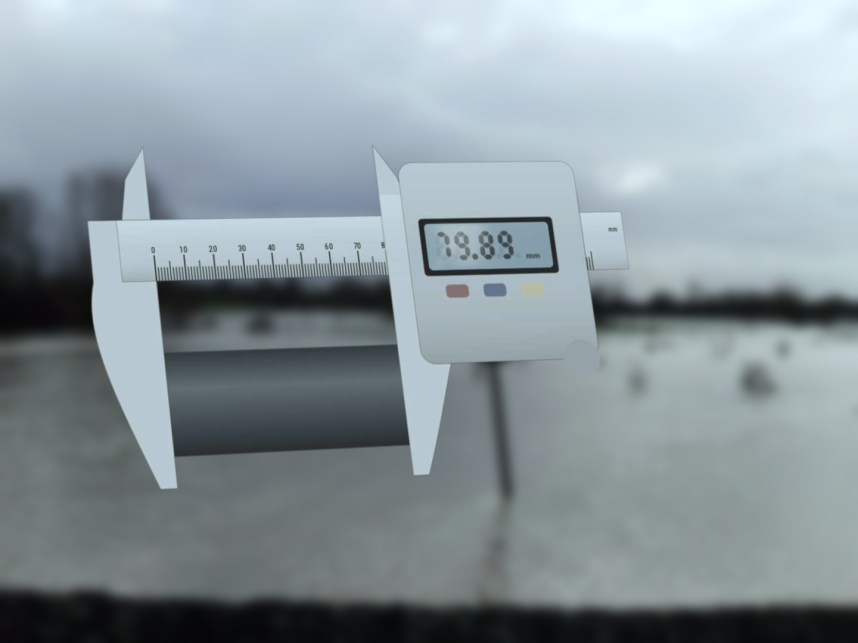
79.89 mm
